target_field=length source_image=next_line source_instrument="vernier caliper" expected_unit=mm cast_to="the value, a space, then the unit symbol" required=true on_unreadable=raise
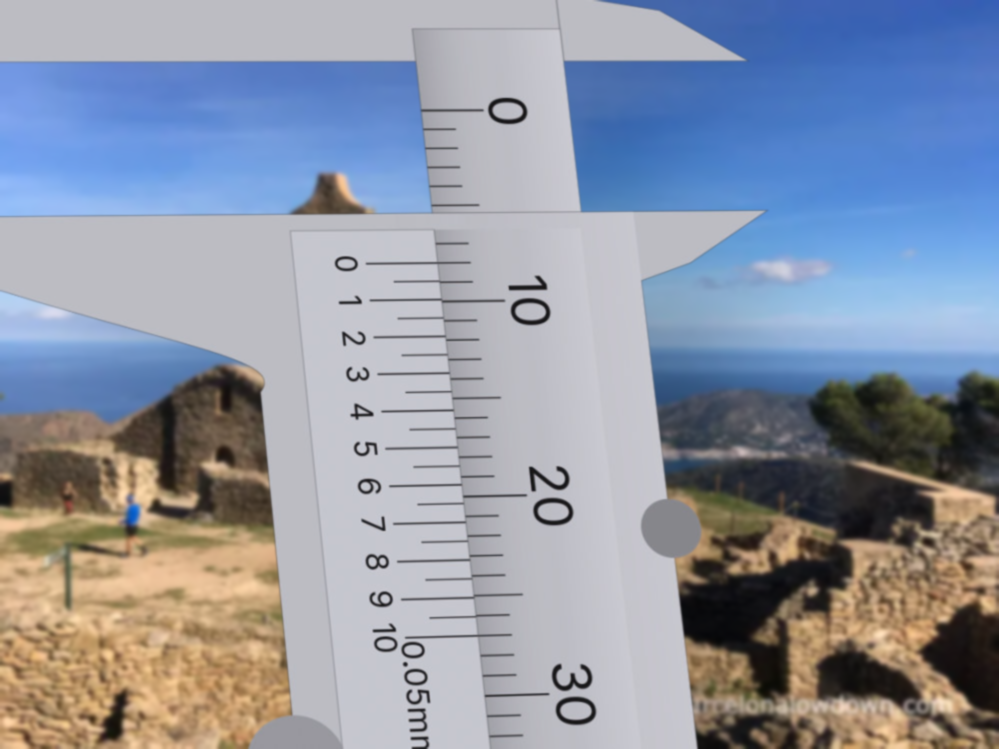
8.0 mm
